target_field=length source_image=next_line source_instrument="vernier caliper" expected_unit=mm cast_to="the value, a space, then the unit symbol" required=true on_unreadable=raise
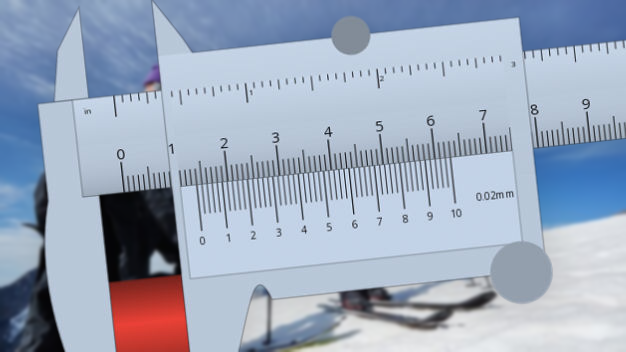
14.0 mm
